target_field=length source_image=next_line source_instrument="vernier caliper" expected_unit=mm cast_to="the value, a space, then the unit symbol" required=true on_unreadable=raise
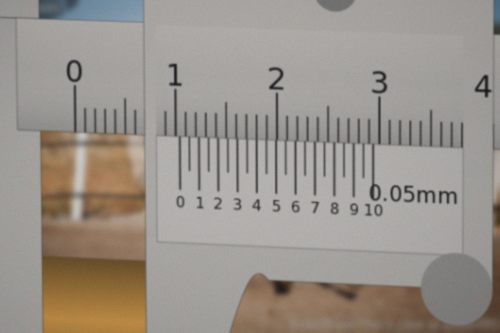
10.4 mm
